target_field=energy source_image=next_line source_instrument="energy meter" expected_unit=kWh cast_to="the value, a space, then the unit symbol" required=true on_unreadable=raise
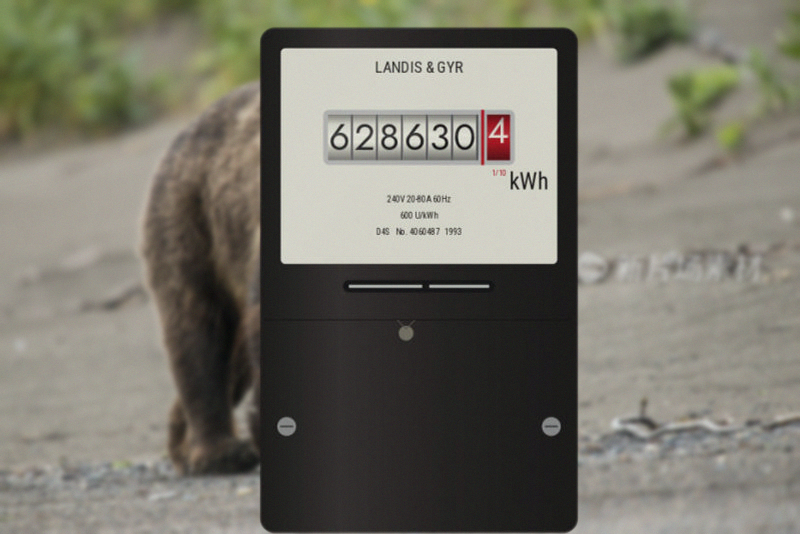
628630.4 kWh
